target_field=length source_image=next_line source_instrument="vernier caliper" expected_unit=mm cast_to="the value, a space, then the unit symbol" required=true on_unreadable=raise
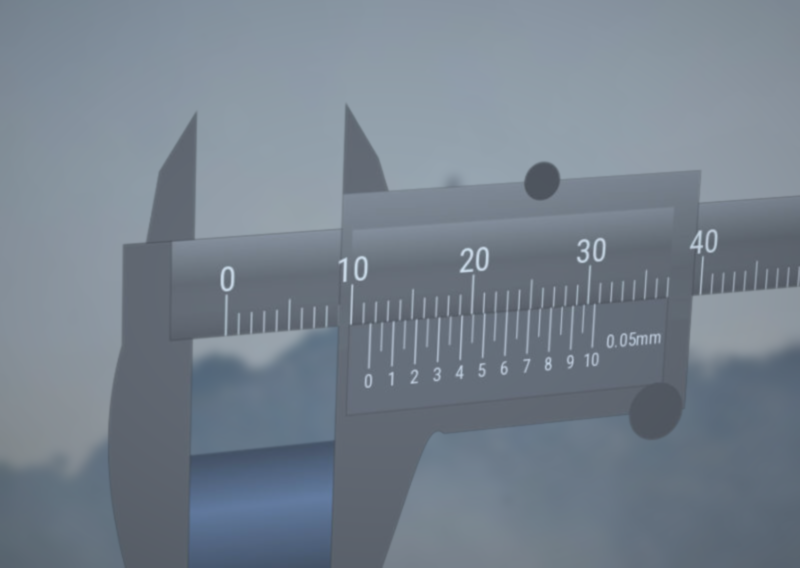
11.6 mm
